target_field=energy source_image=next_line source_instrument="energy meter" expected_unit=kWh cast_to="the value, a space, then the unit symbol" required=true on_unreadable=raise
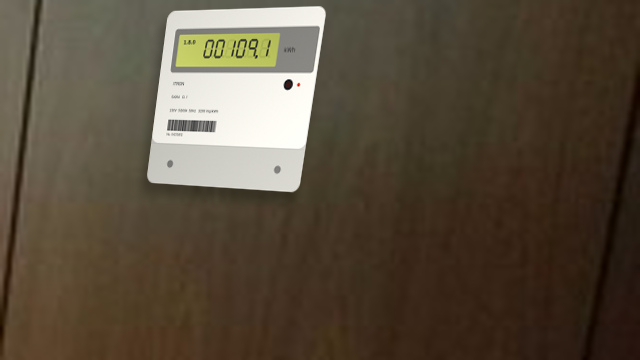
109.1 kWh
